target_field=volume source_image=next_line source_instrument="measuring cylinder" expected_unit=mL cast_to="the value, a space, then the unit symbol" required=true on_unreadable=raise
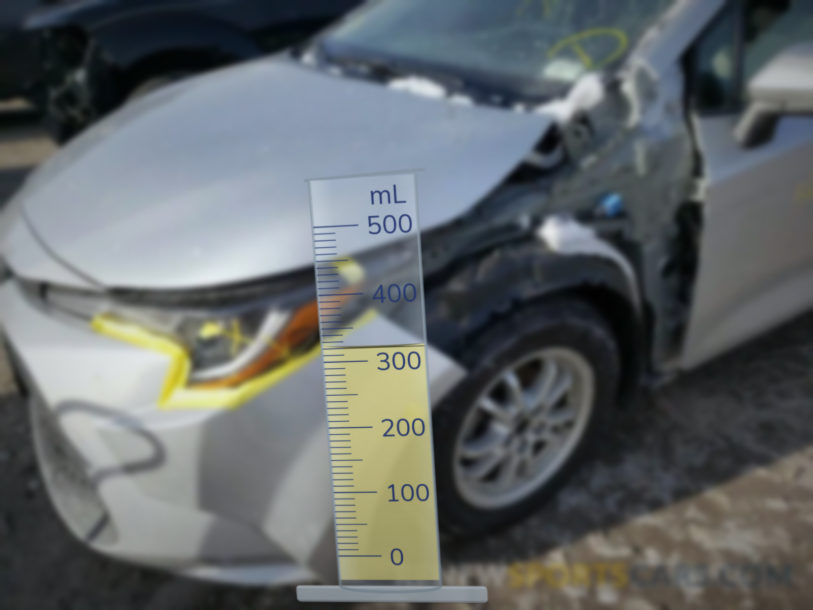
320 mL
